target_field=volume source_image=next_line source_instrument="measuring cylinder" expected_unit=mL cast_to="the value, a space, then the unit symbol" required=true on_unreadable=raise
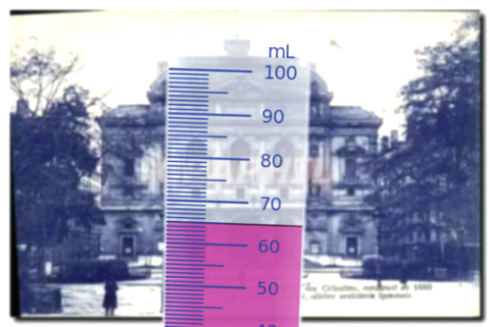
65 mL
